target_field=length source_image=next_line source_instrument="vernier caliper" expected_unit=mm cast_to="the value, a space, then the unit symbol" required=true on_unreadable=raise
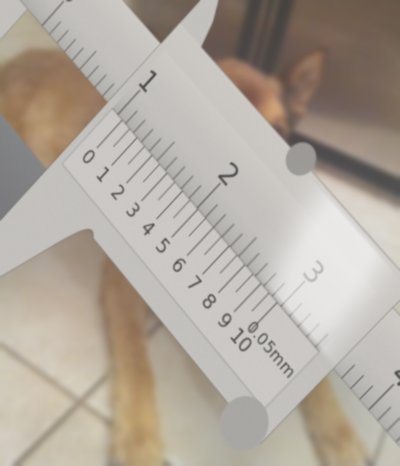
10.6 mm
